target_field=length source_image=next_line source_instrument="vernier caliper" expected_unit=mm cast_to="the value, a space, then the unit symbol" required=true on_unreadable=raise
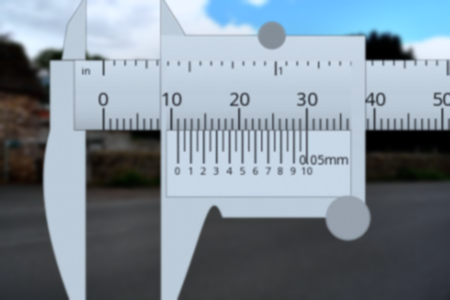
11.0 mm
